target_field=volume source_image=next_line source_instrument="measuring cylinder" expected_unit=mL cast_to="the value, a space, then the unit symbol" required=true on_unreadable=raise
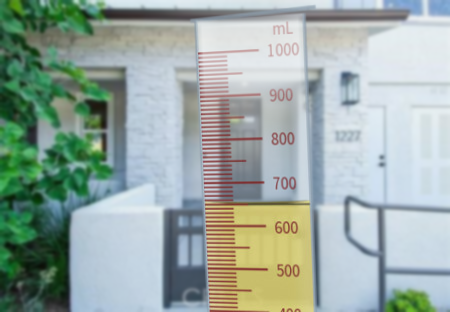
650 mL
